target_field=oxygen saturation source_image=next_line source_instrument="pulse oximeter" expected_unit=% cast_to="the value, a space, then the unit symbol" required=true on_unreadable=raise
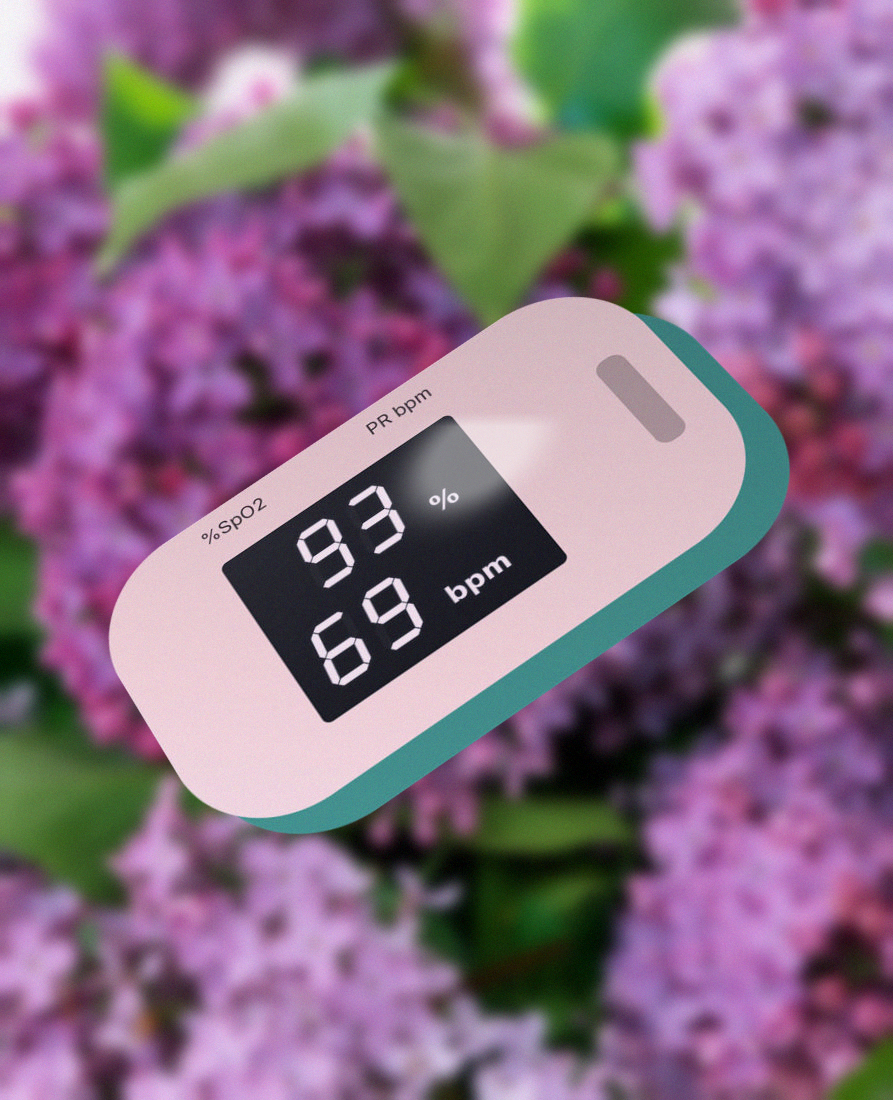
93 %
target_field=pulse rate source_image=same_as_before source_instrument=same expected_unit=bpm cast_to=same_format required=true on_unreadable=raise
69 bpm
